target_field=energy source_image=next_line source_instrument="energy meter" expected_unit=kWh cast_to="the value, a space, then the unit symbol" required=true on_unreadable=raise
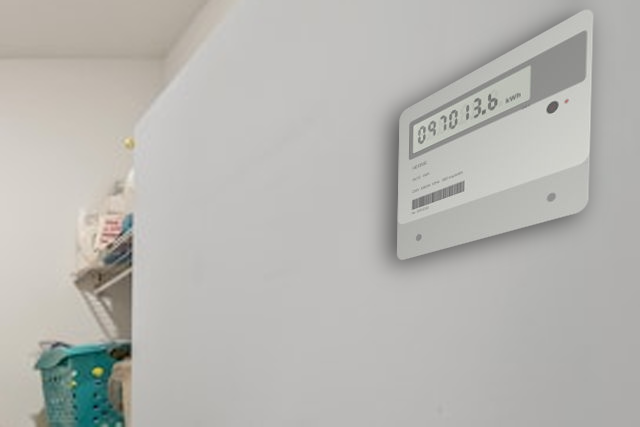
97013.6 kWh
